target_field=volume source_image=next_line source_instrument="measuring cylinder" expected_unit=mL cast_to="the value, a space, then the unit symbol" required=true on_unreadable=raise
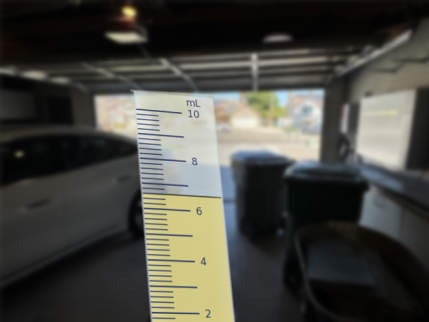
6.6 mL
